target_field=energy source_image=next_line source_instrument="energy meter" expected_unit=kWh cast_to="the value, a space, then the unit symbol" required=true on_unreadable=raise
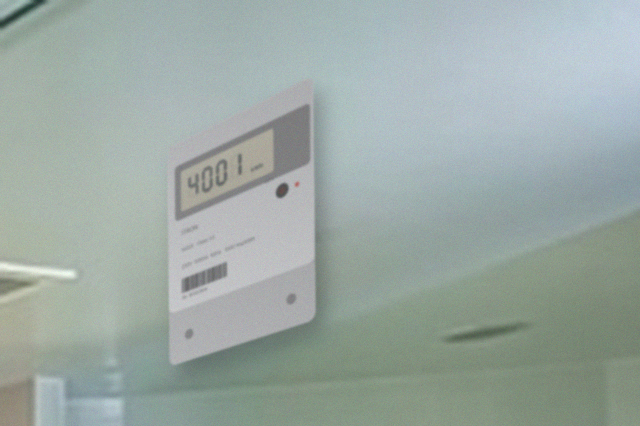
4001 kWh
